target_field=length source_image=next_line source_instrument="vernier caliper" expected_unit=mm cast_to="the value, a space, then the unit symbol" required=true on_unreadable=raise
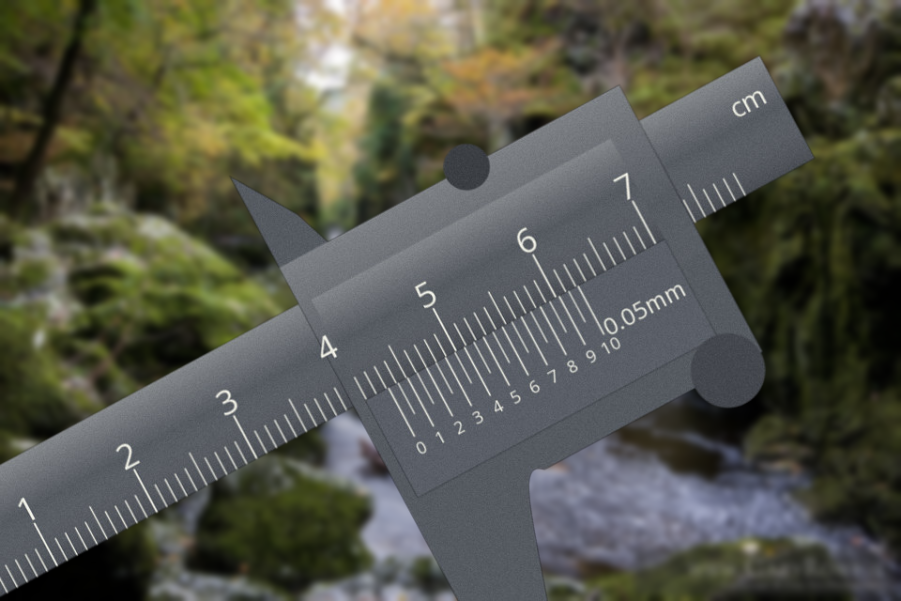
43.2 mm
